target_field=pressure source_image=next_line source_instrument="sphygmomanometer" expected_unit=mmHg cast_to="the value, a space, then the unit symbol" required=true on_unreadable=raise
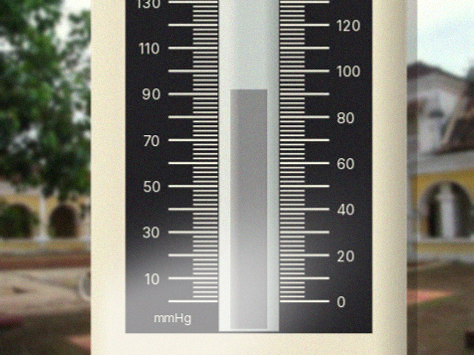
92 mmHg
